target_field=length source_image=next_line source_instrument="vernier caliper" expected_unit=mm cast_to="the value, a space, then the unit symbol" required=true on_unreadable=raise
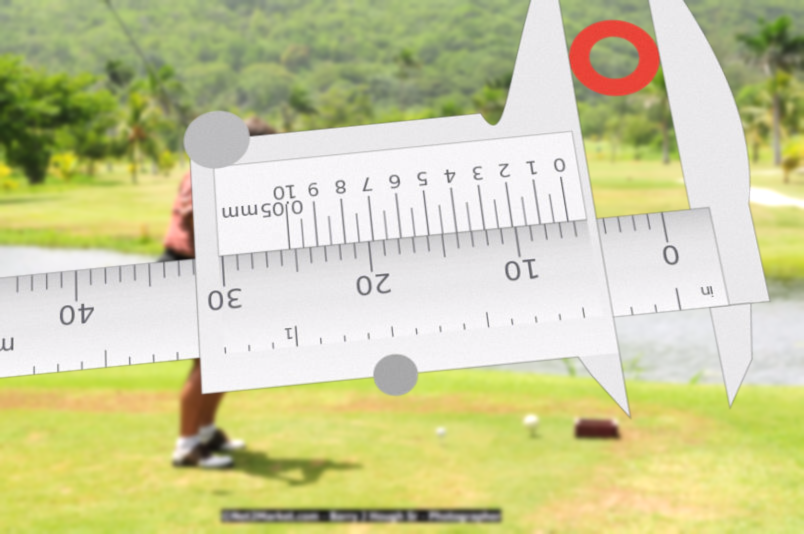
6.4 mm
